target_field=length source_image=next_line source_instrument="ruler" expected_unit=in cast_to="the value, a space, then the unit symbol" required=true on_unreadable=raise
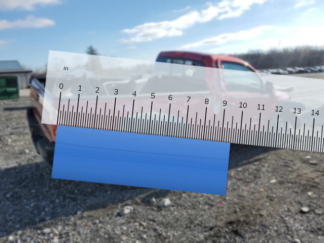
9.5 in
